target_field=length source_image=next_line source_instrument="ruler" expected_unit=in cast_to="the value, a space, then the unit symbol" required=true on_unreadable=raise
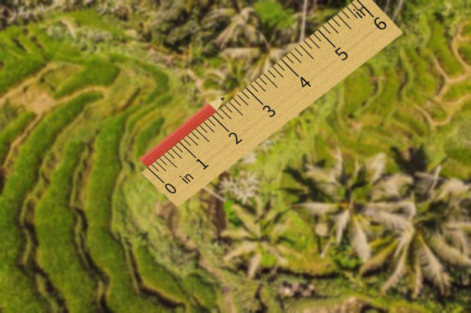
2.5 in
